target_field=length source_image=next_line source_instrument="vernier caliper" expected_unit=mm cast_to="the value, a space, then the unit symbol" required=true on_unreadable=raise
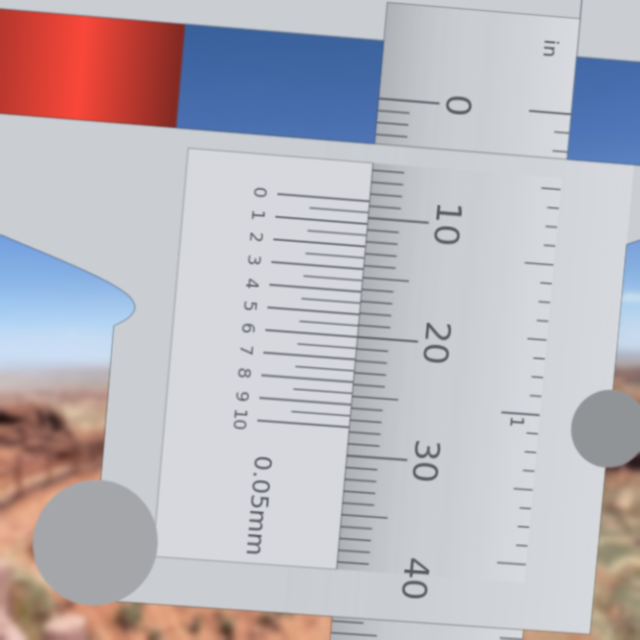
8.6 mm
